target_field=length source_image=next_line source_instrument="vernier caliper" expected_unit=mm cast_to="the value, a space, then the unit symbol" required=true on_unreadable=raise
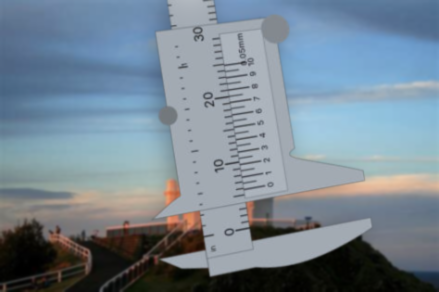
5.8 mm
